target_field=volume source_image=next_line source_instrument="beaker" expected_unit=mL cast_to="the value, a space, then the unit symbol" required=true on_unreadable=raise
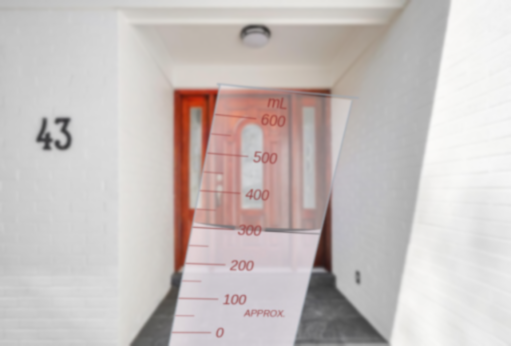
300 mL
